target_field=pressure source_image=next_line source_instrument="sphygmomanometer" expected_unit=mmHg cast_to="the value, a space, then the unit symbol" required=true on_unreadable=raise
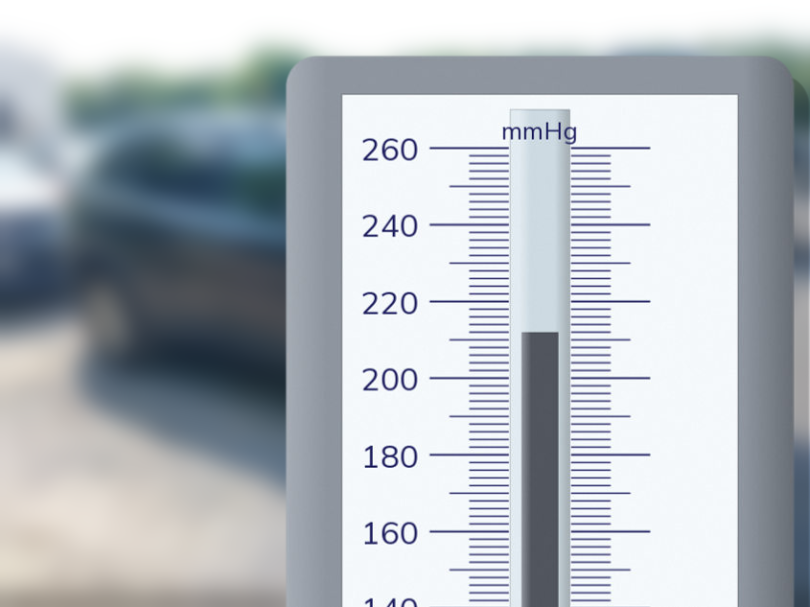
212 mmHg
